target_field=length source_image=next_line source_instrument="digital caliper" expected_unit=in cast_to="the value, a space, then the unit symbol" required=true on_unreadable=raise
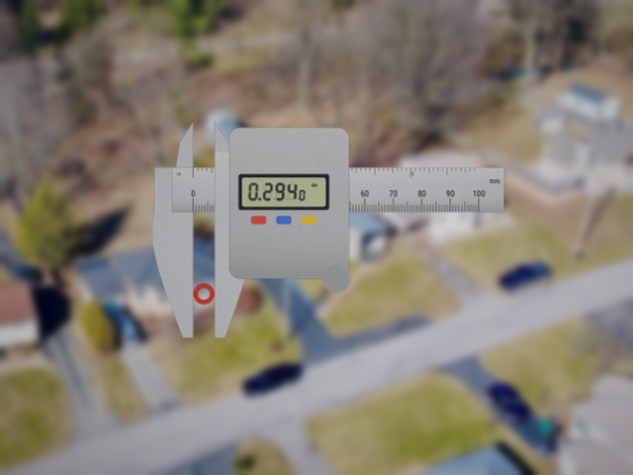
0.2940 in
